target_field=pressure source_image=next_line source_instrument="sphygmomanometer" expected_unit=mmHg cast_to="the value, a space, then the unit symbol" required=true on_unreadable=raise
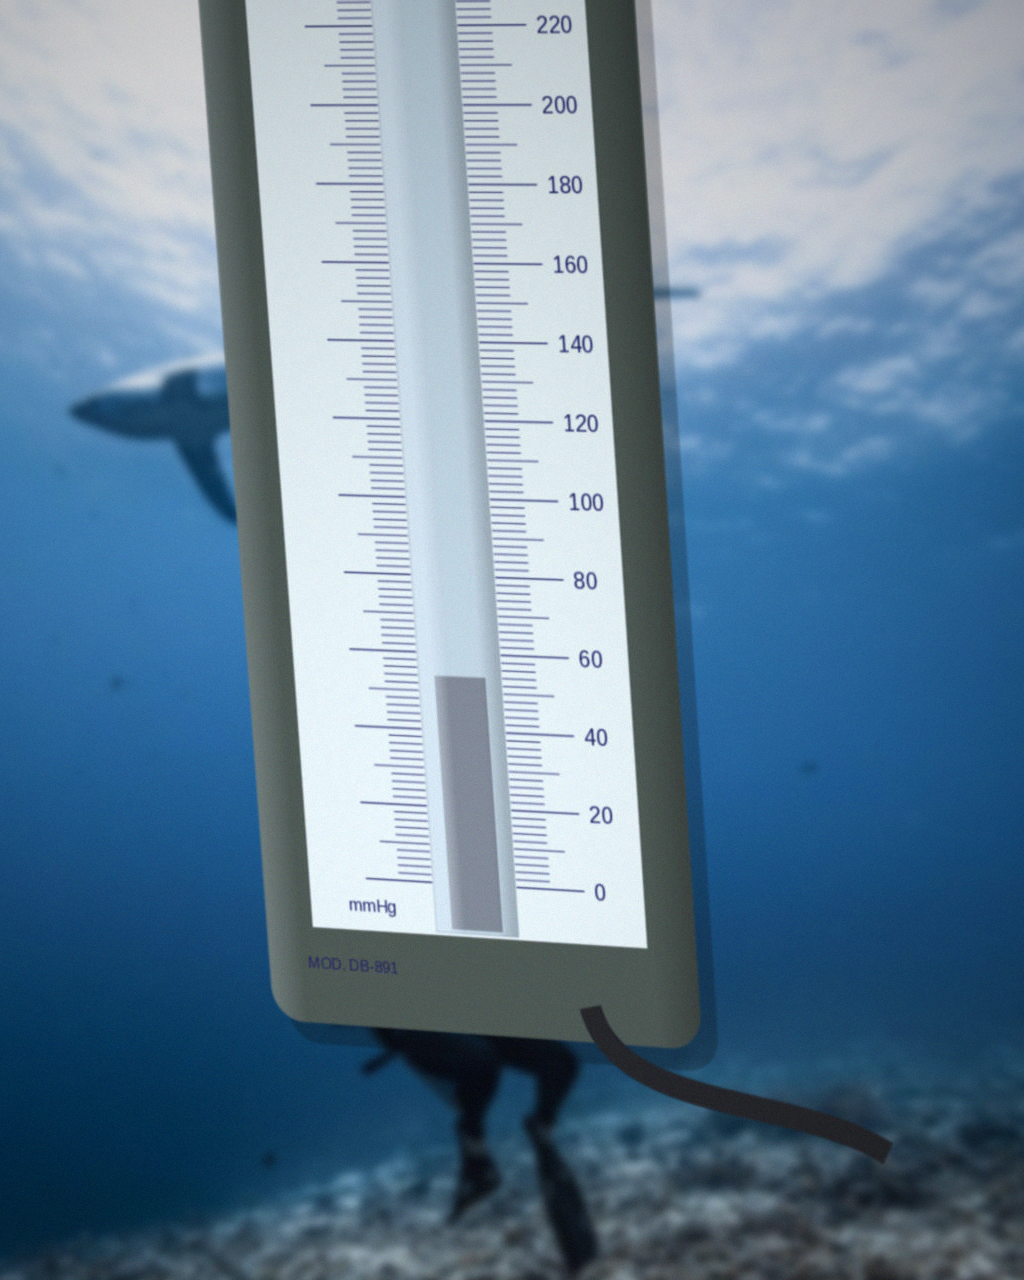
54 mmHg
